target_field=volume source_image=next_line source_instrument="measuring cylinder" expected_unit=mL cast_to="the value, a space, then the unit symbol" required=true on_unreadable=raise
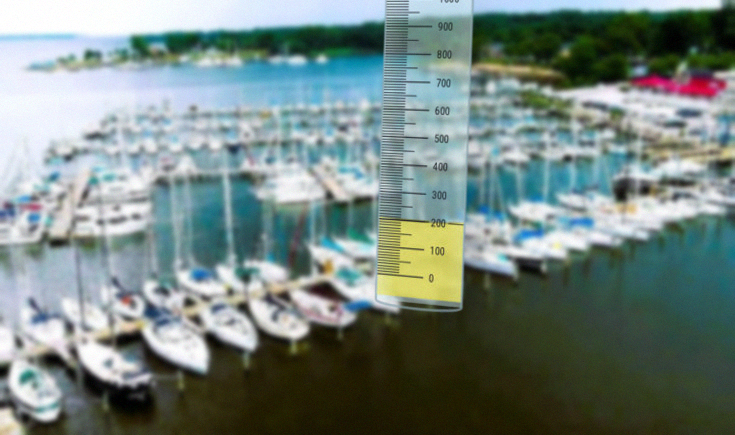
200 mL
